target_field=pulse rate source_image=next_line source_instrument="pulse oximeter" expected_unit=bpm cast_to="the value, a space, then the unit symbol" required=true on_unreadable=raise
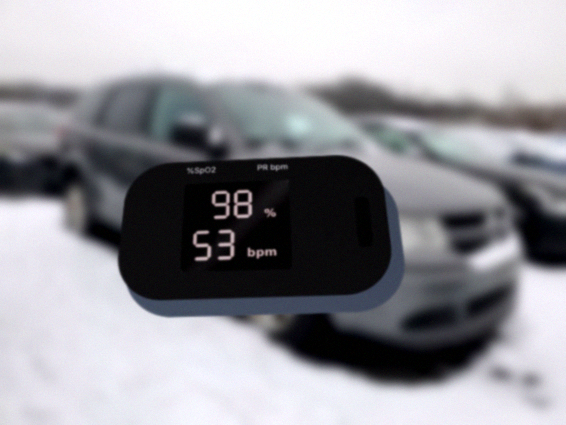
53 bpm
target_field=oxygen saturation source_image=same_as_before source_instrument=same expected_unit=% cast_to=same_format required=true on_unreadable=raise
98 %
